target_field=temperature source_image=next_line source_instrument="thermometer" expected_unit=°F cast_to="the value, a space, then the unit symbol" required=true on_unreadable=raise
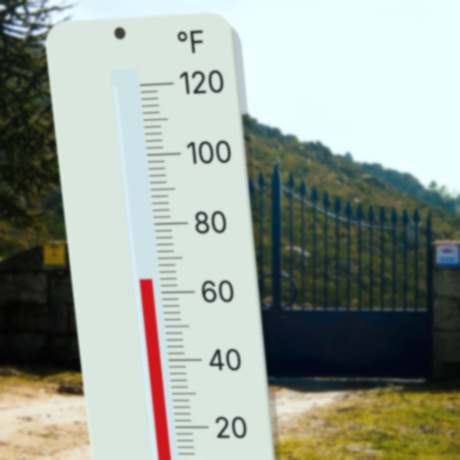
64 °F
